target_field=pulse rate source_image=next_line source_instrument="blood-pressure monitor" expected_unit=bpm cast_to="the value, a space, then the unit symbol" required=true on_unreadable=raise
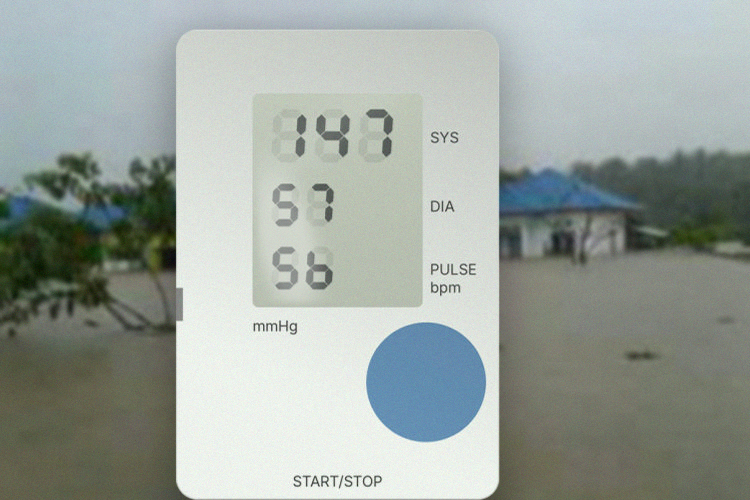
56 bpm
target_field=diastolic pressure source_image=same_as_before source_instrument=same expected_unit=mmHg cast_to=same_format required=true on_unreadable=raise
57 mmHg
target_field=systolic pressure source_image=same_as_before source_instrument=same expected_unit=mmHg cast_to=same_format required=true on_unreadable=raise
147 mmHg
